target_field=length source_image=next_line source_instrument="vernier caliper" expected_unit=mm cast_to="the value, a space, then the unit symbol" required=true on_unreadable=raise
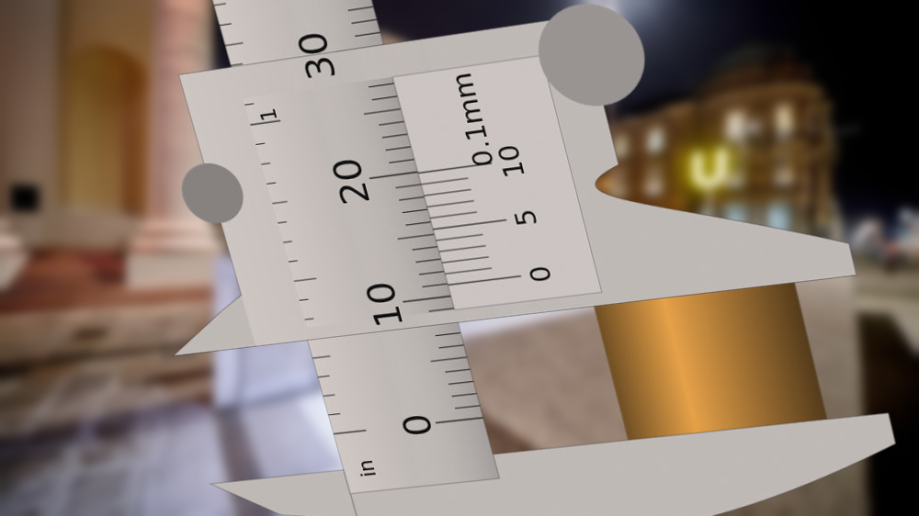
10.9 mm
